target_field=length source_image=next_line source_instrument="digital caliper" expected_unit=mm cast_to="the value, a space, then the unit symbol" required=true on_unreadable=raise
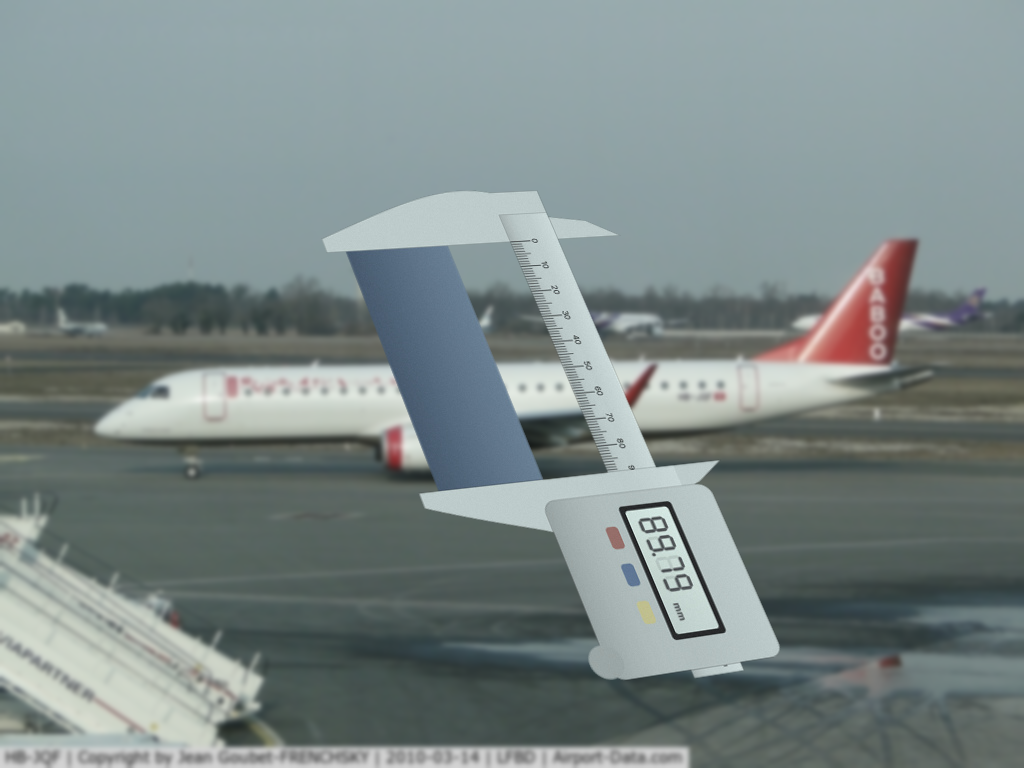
89.79 mm
